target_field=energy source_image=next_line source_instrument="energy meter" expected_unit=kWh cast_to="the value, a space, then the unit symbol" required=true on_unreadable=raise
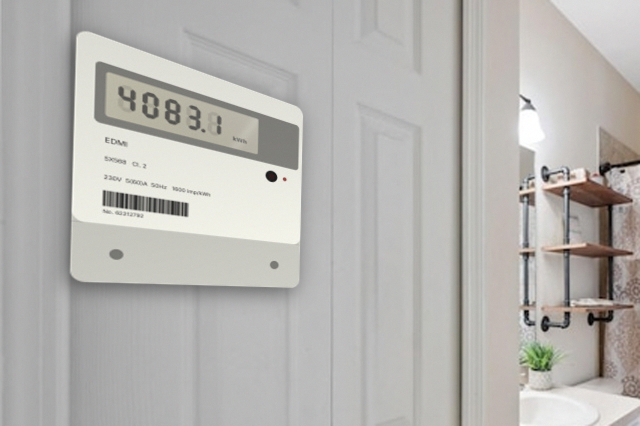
4083.1 kWh
